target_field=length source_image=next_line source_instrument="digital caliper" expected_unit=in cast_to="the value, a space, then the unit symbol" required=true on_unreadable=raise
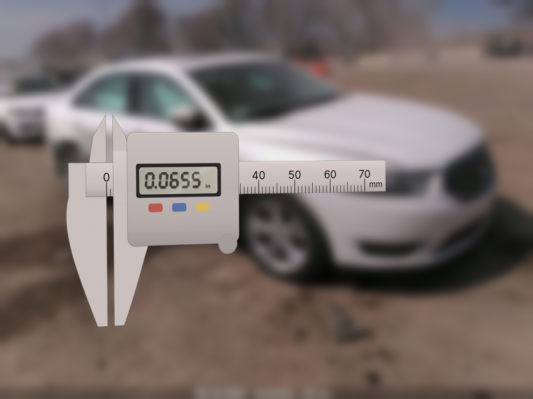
0.0655 in
